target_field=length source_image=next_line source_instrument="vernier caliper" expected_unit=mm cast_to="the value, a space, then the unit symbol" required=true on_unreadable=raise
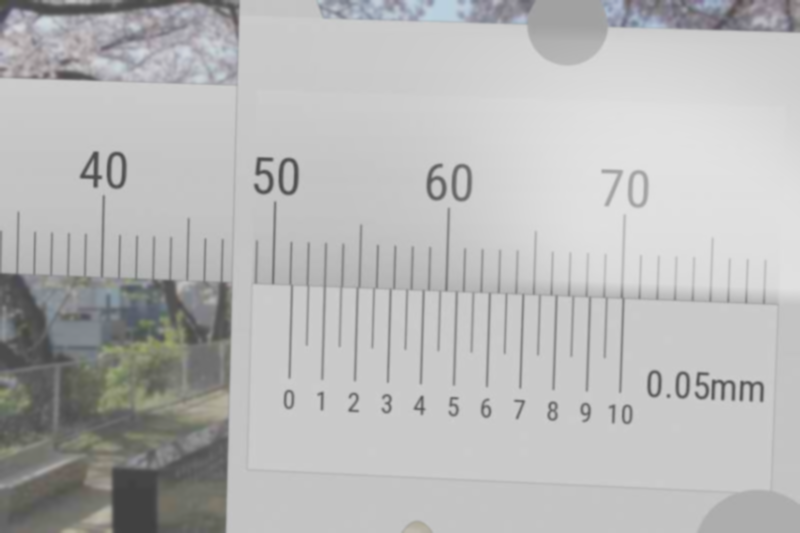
51.1 mm
